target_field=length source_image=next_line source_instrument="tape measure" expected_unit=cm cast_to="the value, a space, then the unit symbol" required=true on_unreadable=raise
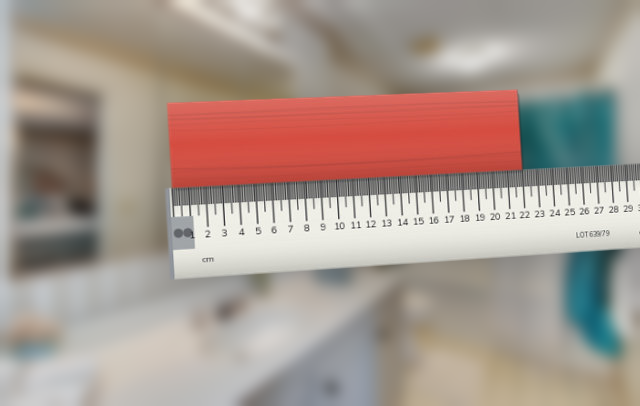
22 cm
